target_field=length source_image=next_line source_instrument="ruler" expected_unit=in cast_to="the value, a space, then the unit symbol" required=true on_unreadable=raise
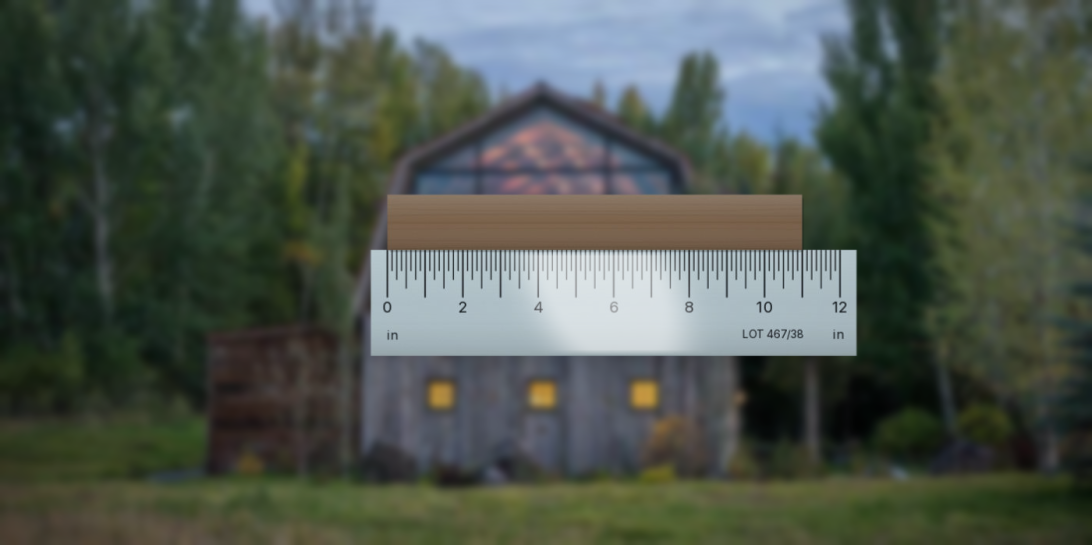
11 in
